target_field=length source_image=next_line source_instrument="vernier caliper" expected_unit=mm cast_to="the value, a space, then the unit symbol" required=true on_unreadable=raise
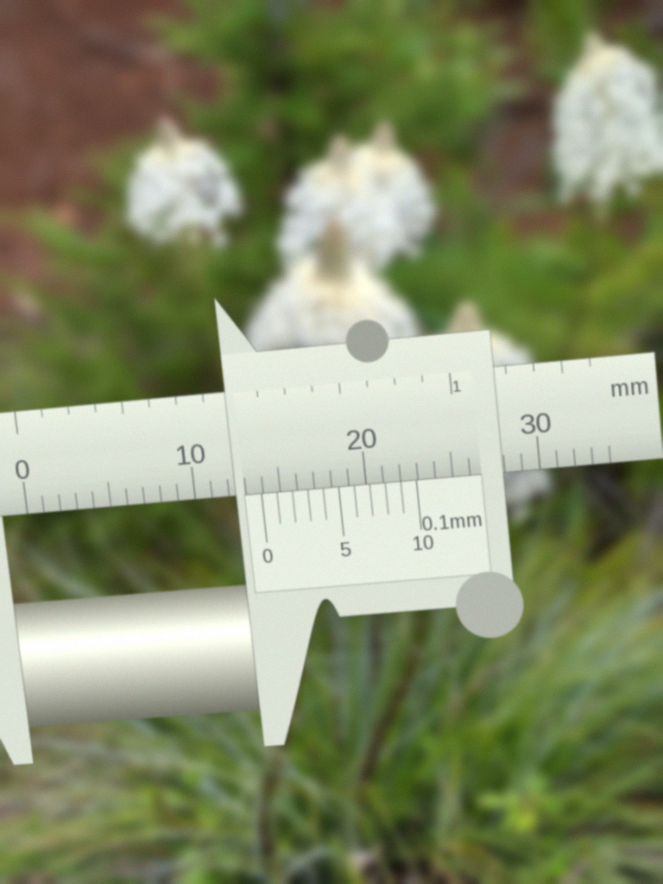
13.9 mm
